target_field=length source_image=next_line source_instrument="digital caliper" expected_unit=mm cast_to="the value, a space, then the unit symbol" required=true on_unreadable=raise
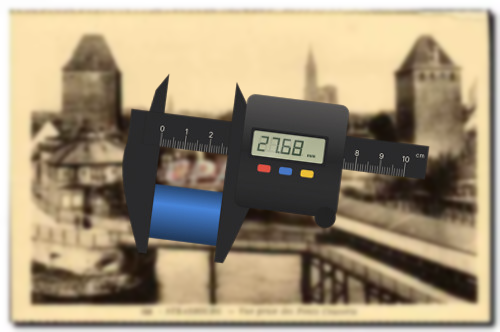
27.68 mm
